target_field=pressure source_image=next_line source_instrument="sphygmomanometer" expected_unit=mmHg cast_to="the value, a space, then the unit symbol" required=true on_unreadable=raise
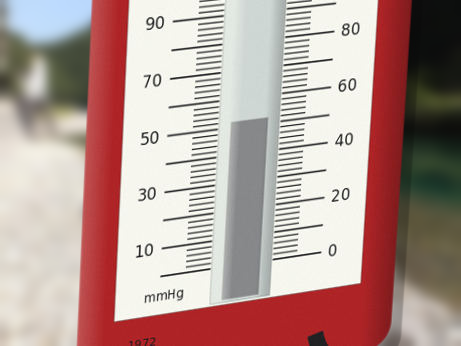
52 mmHg
